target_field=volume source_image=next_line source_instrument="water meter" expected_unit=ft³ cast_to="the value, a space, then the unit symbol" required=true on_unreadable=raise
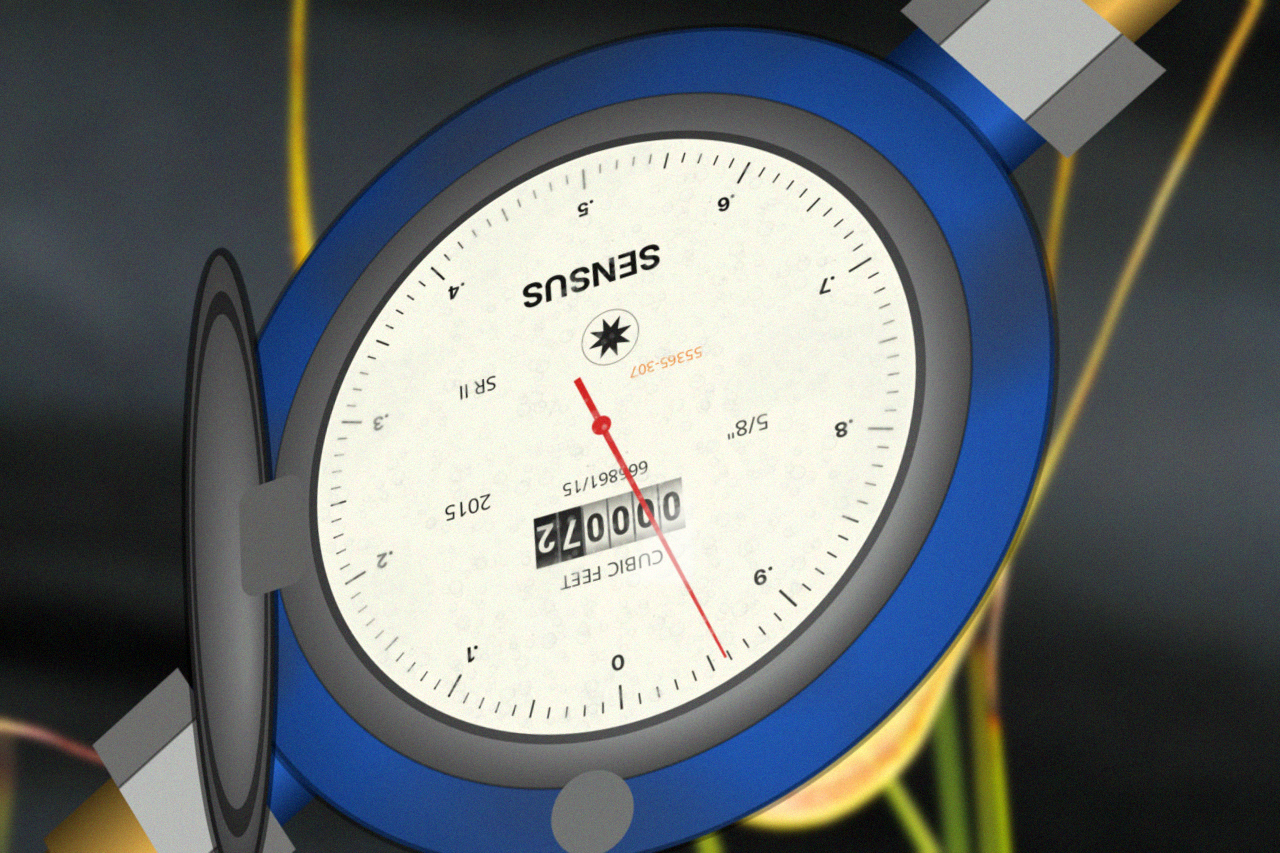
71.94 ft³
